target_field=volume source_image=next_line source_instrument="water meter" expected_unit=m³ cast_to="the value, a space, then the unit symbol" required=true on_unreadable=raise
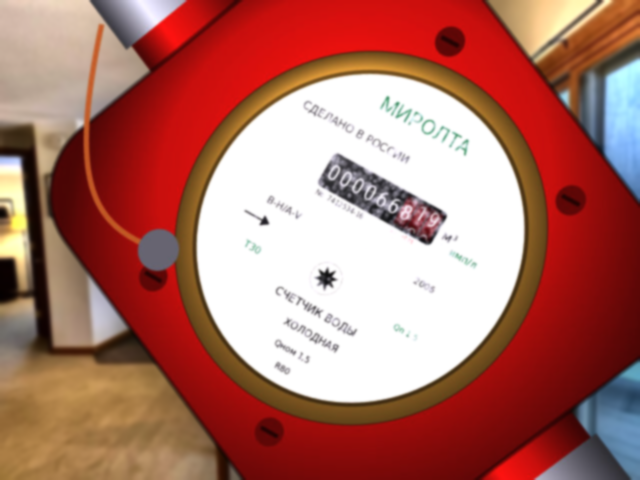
66.819 m³
